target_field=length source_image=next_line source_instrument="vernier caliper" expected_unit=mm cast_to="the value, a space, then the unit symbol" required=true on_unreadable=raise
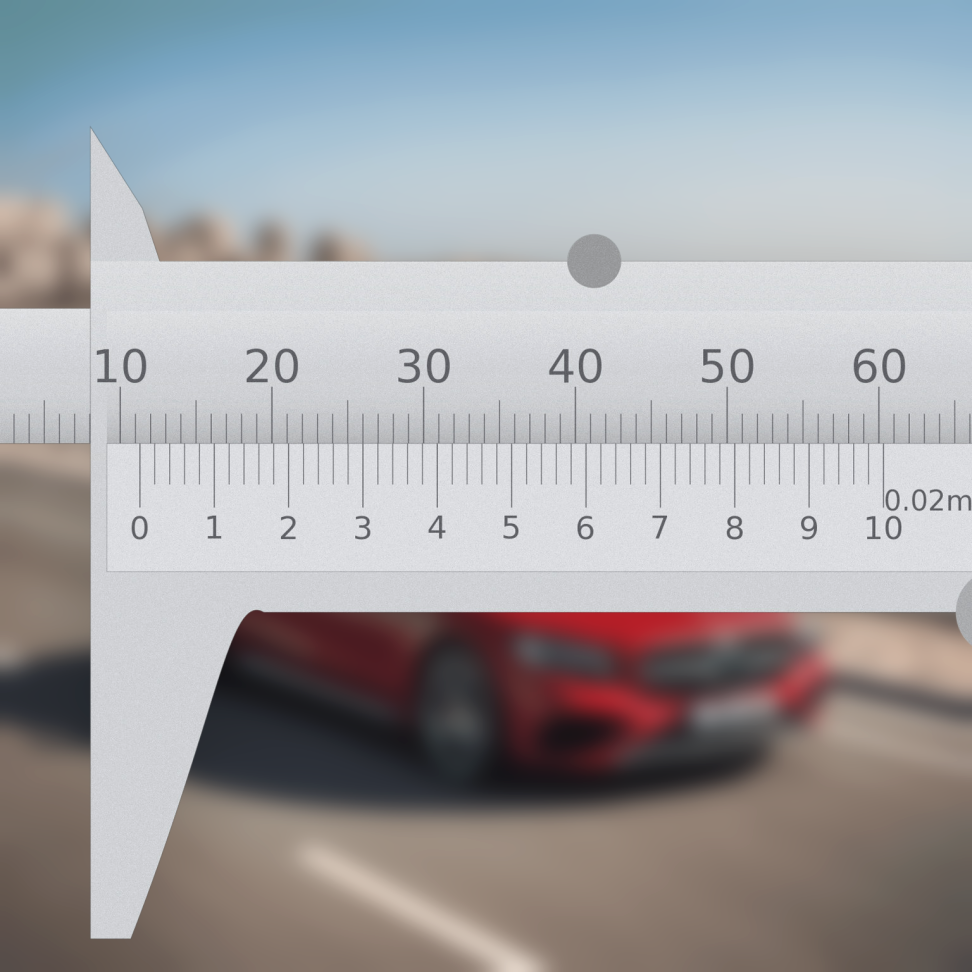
11.3 mm
